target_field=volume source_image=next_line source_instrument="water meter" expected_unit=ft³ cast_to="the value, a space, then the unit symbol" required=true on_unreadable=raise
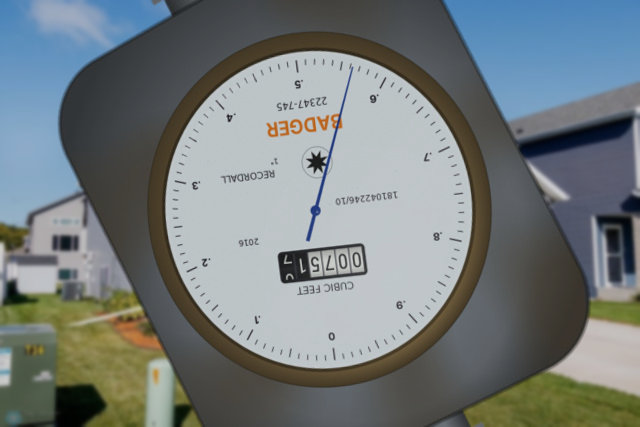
7516.56 ft³
